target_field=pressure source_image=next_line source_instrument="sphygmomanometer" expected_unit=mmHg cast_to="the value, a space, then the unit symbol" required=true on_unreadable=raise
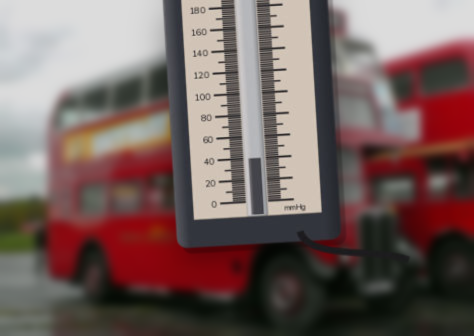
40 mmHg
